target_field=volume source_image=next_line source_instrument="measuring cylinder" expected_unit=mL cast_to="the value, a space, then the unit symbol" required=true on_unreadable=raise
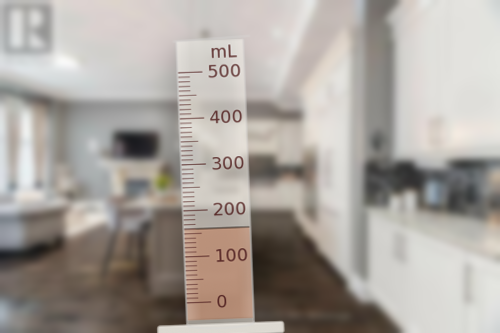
160 mL
